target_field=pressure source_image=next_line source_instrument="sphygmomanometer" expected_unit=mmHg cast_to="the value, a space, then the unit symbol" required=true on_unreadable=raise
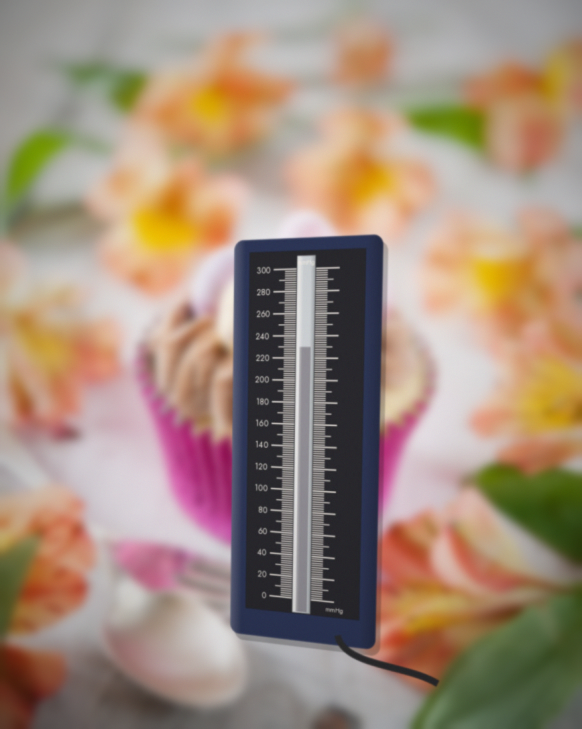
230 mmHg
